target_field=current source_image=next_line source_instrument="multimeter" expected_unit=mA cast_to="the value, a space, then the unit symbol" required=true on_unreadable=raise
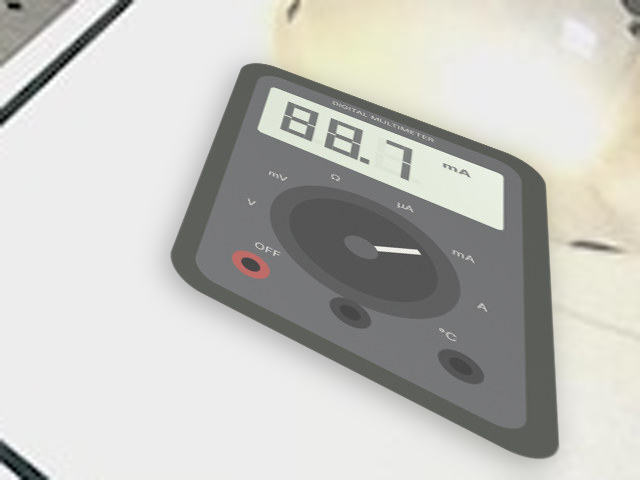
88.7 mA
